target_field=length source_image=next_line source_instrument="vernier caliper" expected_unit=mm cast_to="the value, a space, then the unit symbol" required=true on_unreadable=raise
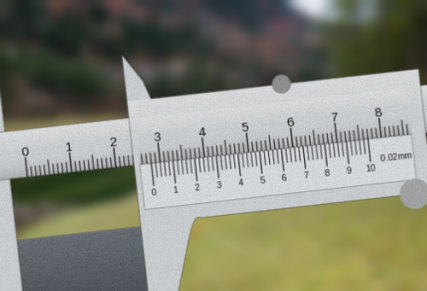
28.0 mm
